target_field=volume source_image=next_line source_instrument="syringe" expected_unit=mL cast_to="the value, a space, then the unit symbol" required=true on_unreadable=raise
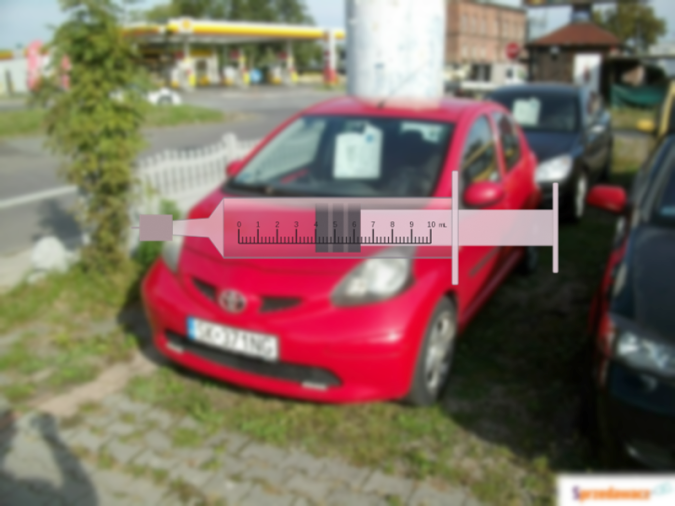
4 mL
